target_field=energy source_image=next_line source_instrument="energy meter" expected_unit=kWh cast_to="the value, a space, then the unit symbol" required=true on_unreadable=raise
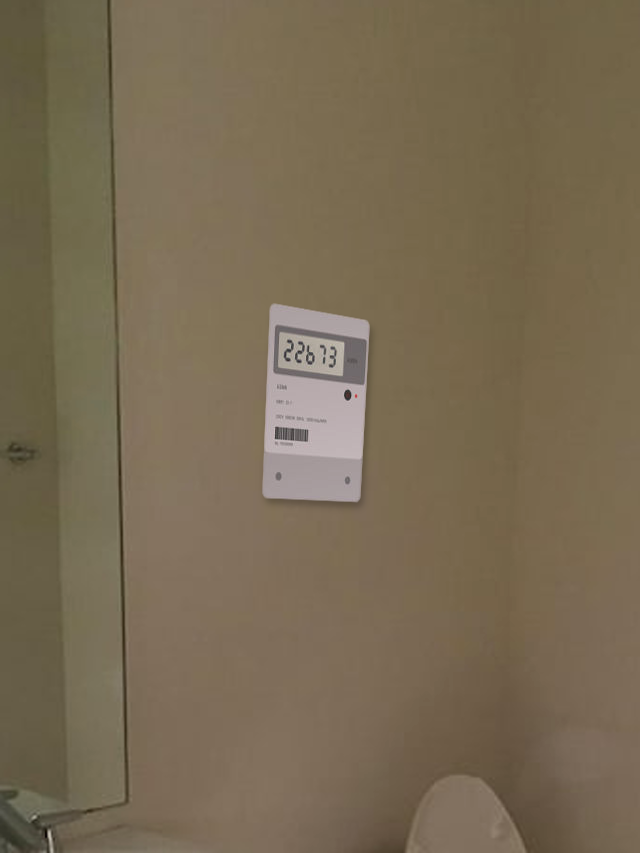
22673 kWh
